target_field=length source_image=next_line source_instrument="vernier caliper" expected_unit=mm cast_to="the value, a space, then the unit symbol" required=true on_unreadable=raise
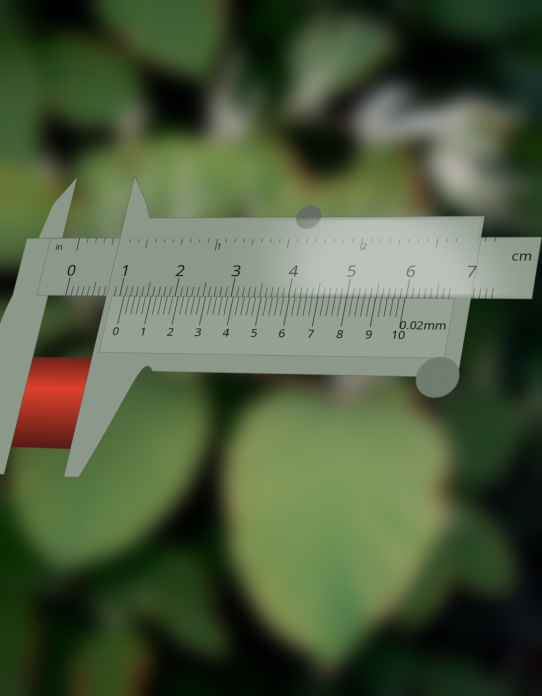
10.8 mm
